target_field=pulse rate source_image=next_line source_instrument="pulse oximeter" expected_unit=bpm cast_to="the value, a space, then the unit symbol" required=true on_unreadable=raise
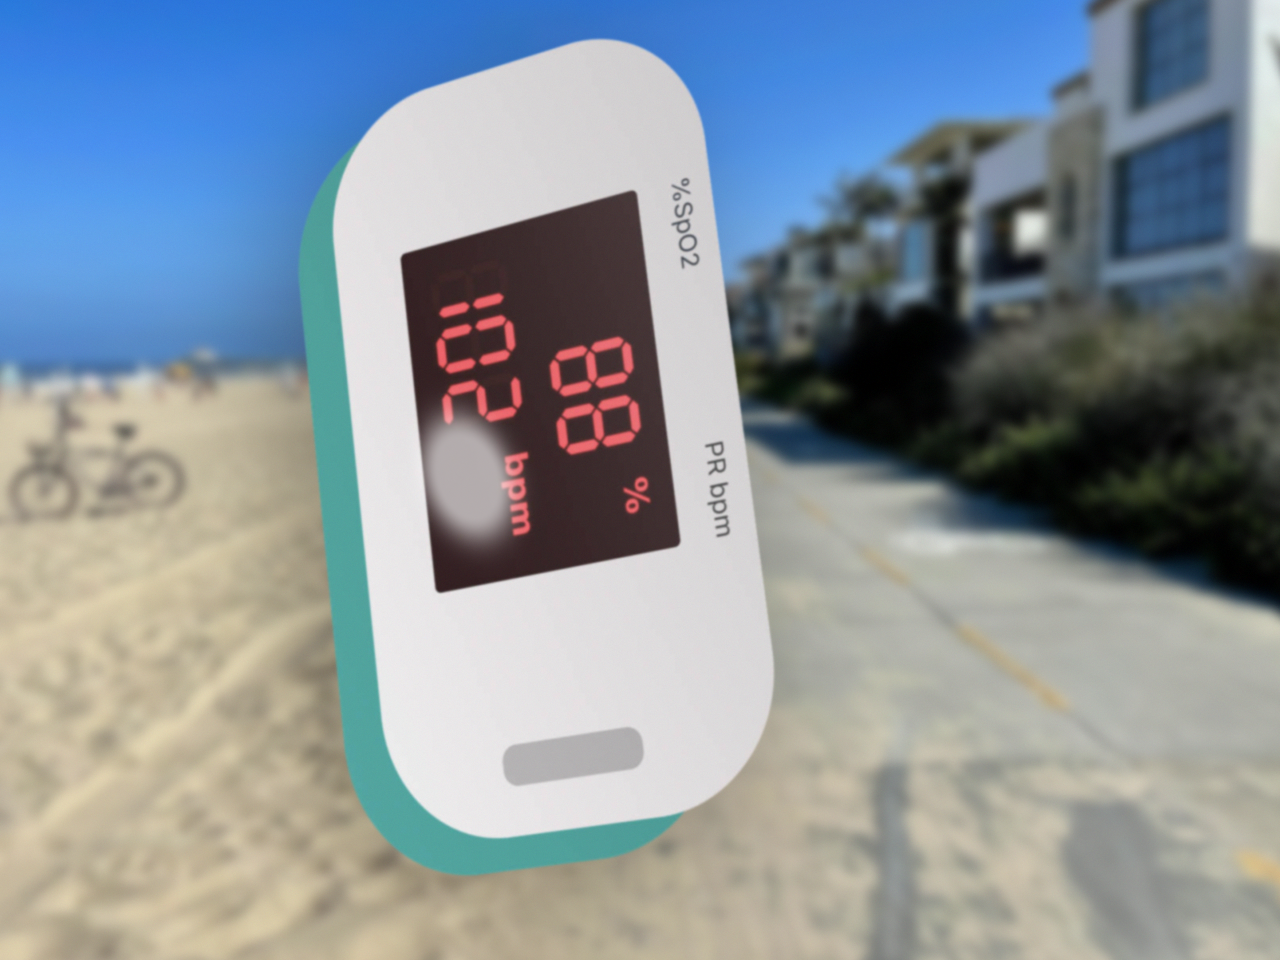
102 bpm
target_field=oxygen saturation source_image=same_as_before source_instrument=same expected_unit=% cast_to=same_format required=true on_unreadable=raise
88 %
